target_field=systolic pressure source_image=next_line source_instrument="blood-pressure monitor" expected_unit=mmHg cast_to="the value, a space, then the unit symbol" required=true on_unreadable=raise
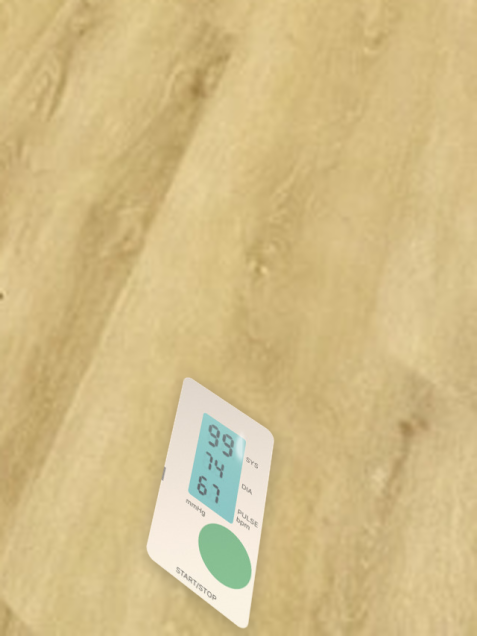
99 mmHg
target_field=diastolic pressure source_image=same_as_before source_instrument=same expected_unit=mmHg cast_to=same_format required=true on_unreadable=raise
74 mmHg
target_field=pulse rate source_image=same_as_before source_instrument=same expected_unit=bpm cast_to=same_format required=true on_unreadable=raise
67 bpm
